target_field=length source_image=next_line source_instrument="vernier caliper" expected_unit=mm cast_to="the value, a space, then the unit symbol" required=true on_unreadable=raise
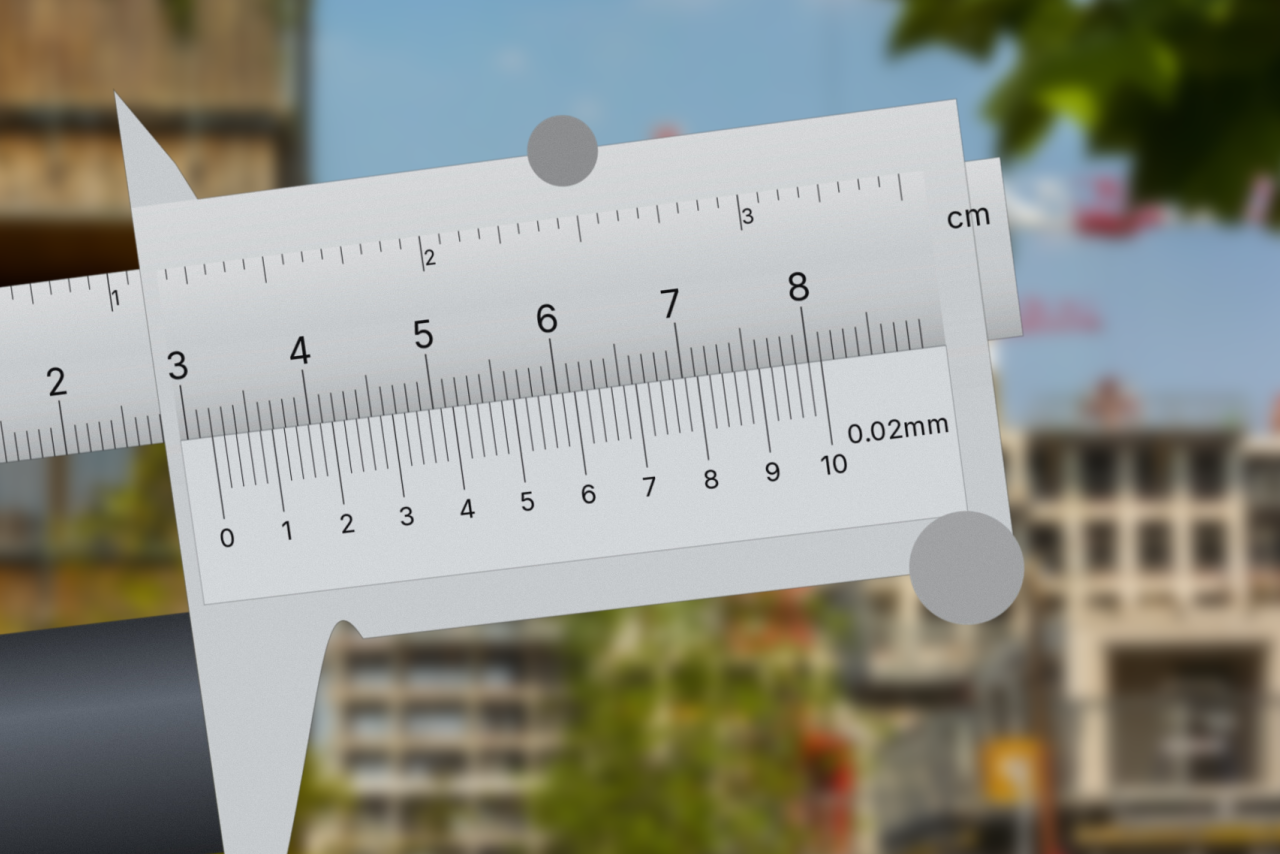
32.0 mm
